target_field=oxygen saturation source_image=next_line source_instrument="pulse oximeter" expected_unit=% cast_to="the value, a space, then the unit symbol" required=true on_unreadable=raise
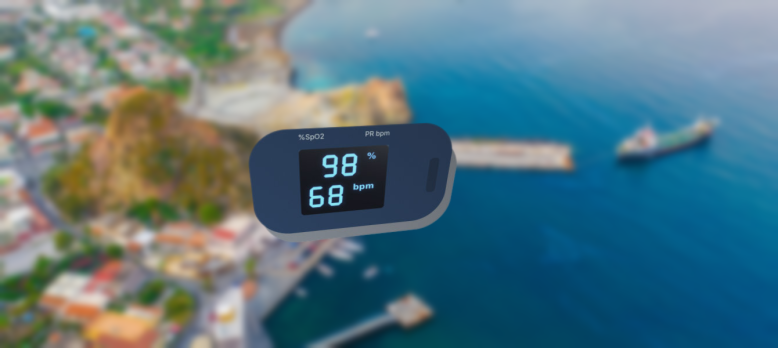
98 %
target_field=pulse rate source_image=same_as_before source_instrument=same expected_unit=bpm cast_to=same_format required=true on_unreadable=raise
68 bpm
